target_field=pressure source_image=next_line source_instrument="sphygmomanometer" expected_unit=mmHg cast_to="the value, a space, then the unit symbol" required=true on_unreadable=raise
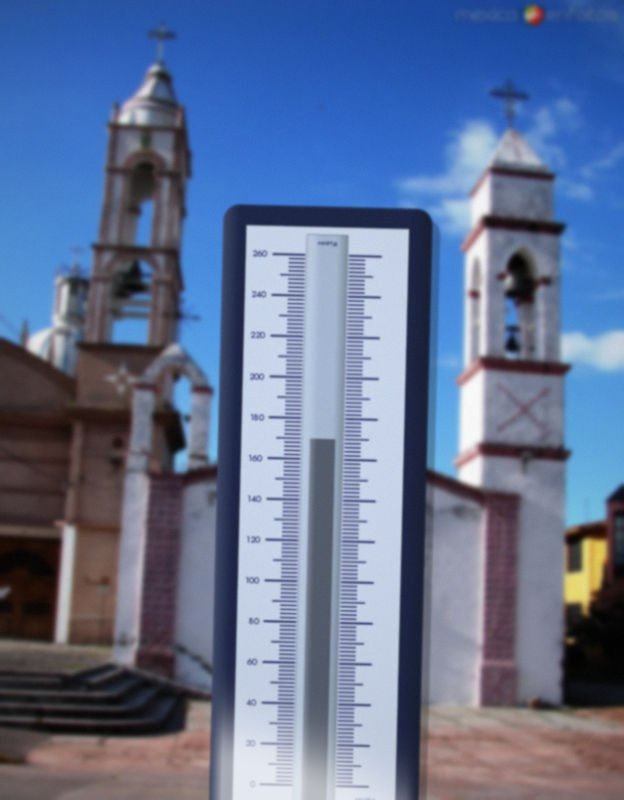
170 mmHg
